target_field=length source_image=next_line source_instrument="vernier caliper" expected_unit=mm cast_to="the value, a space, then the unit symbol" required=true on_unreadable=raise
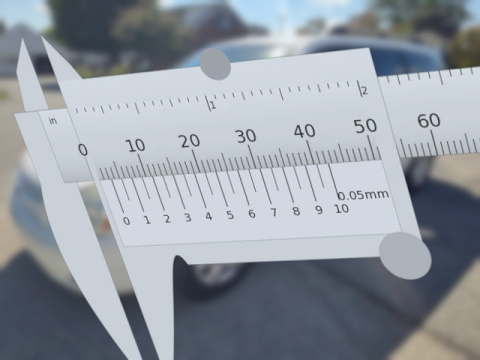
3.4 mm
